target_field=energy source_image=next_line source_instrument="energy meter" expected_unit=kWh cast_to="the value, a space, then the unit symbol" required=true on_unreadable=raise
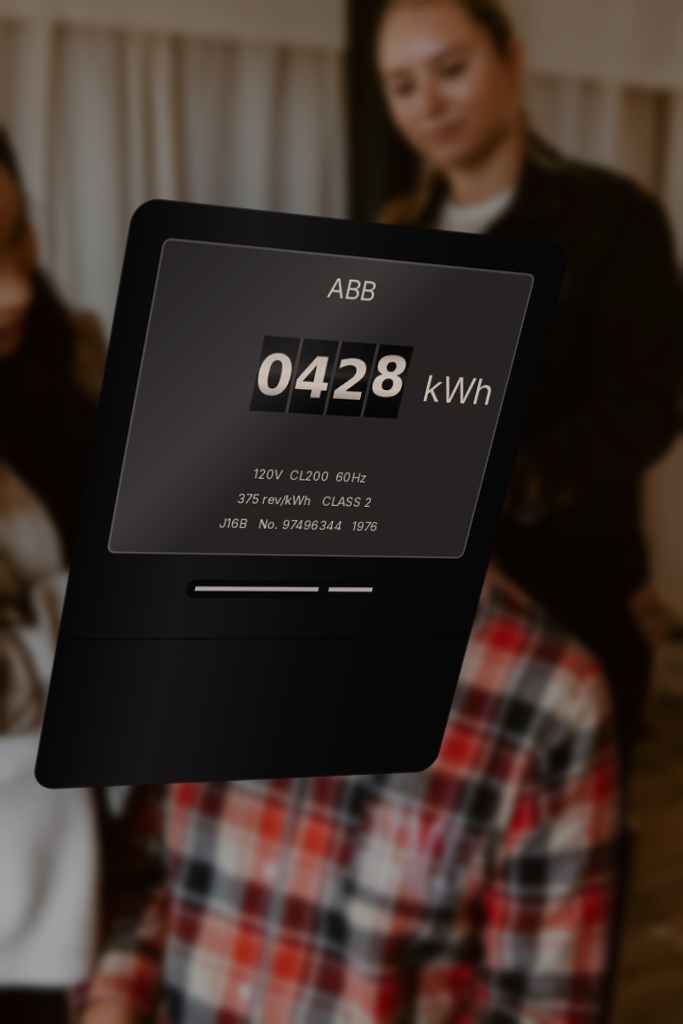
428 kWh
